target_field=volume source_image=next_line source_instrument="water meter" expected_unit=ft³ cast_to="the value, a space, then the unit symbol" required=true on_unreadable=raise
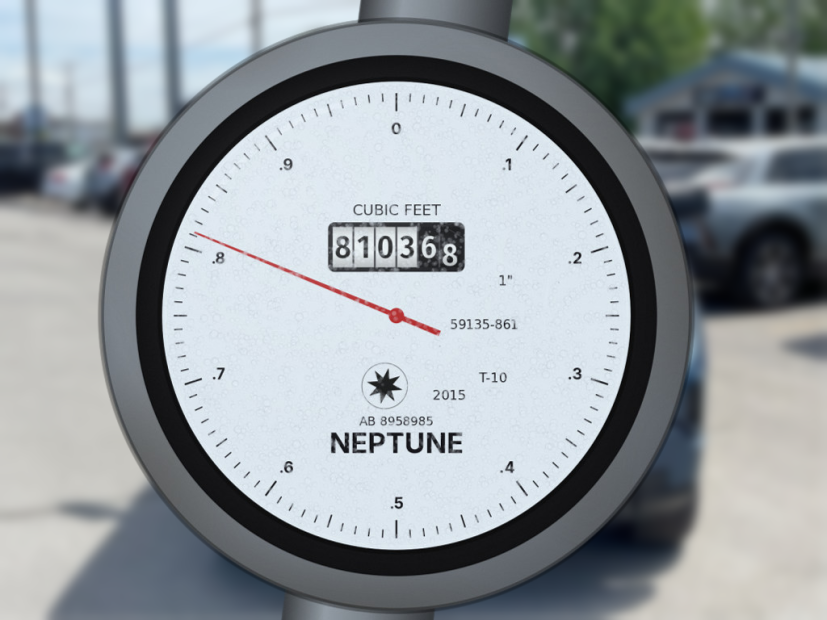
810367.81 ft³
